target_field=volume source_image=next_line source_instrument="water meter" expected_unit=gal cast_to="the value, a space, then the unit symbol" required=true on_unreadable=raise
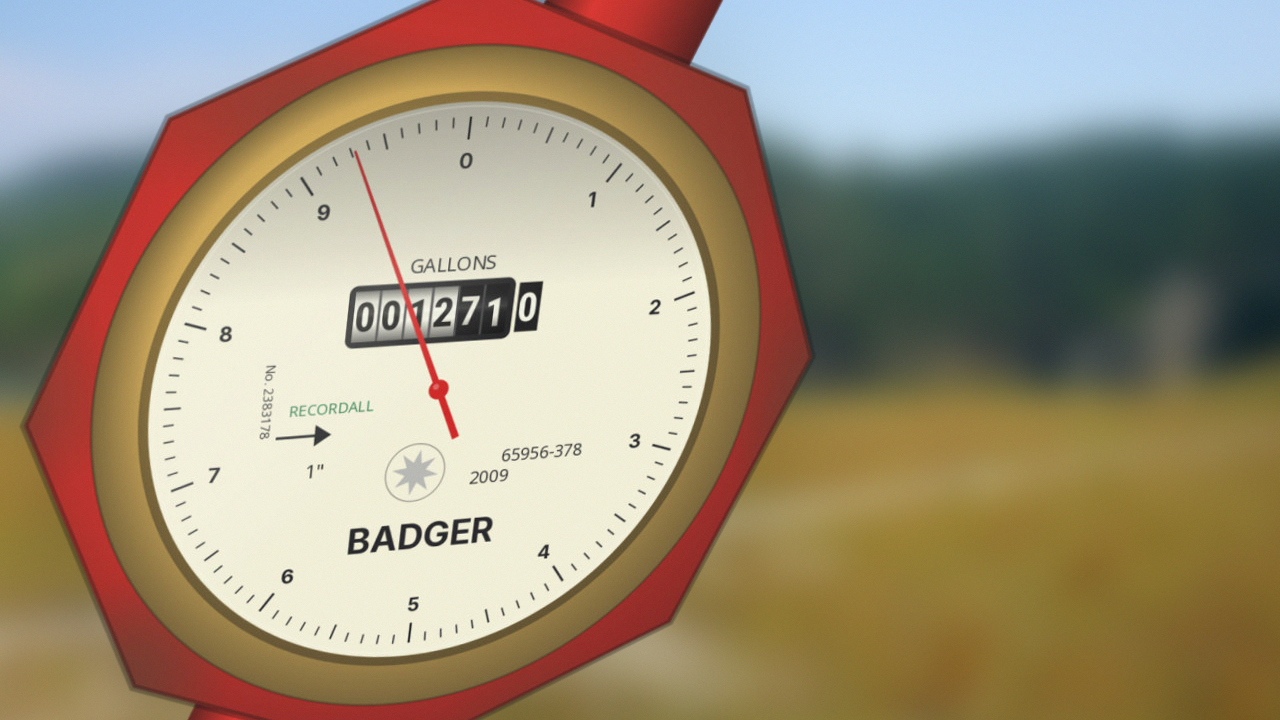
12709.3 gal
